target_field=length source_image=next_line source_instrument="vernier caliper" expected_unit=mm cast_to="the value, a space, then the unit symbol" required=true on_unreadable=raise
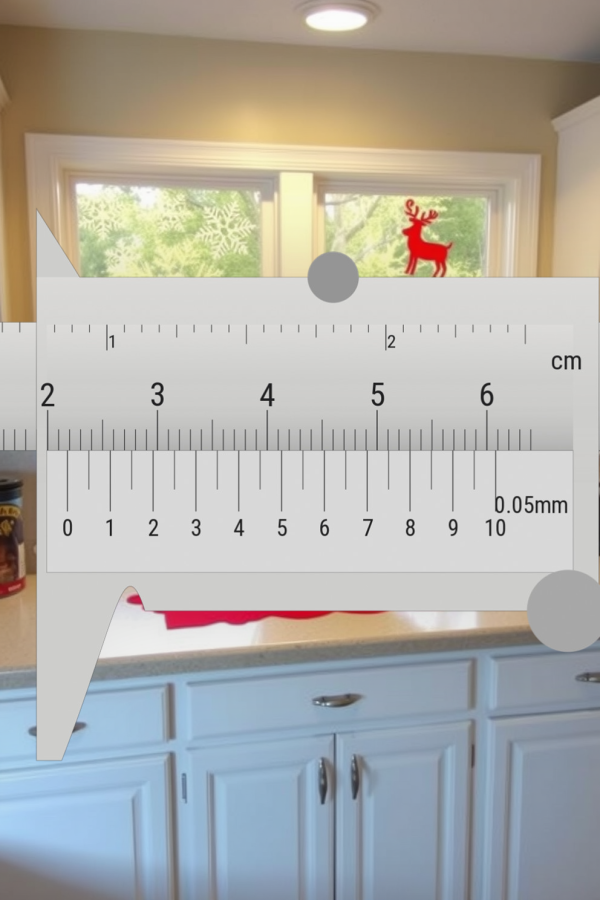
21.8 mm
